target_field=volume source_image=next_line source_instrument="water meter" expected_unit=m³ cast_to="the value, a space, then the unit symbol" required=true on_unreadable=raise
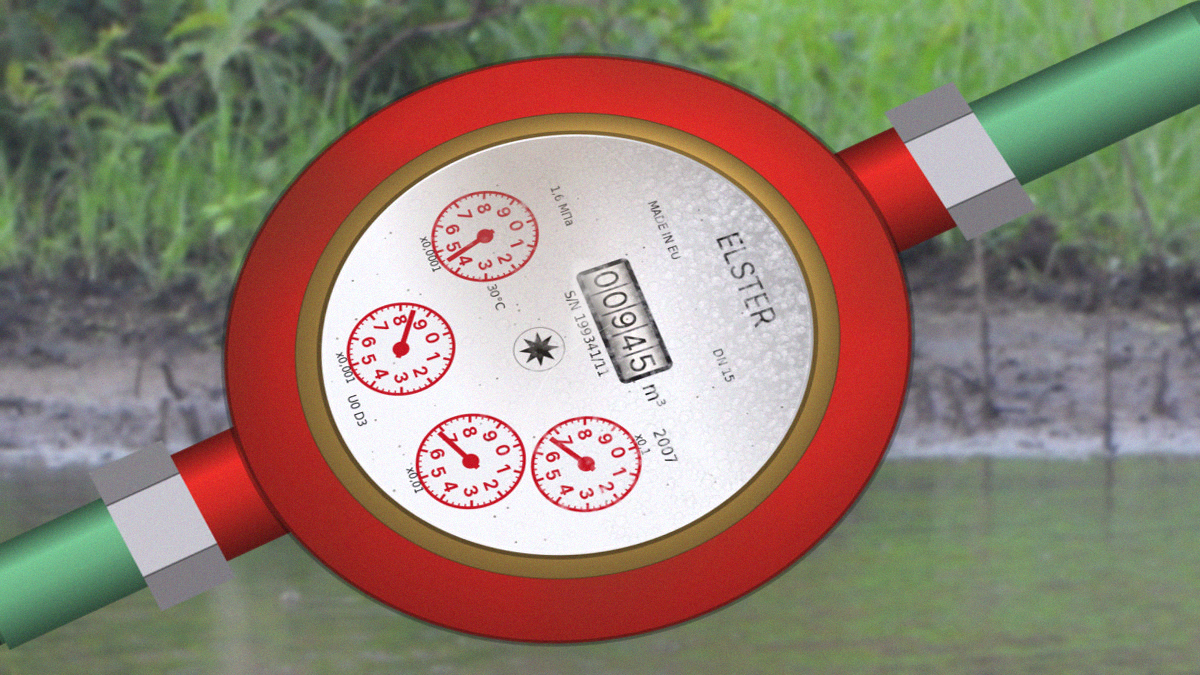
945.6684 m³
